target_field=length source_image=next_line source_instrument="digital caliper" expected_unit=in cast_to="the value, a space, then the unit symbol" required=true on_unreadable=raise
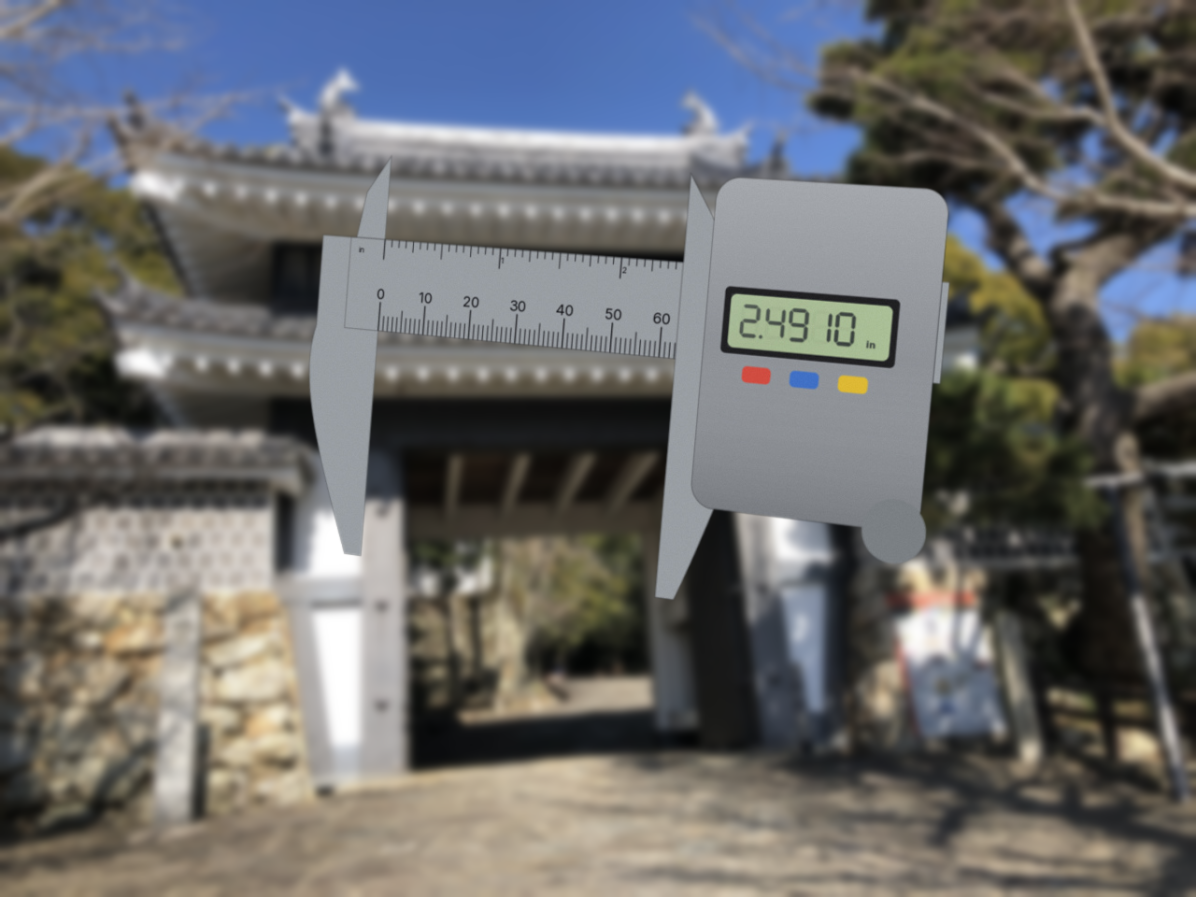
2.4910 in
